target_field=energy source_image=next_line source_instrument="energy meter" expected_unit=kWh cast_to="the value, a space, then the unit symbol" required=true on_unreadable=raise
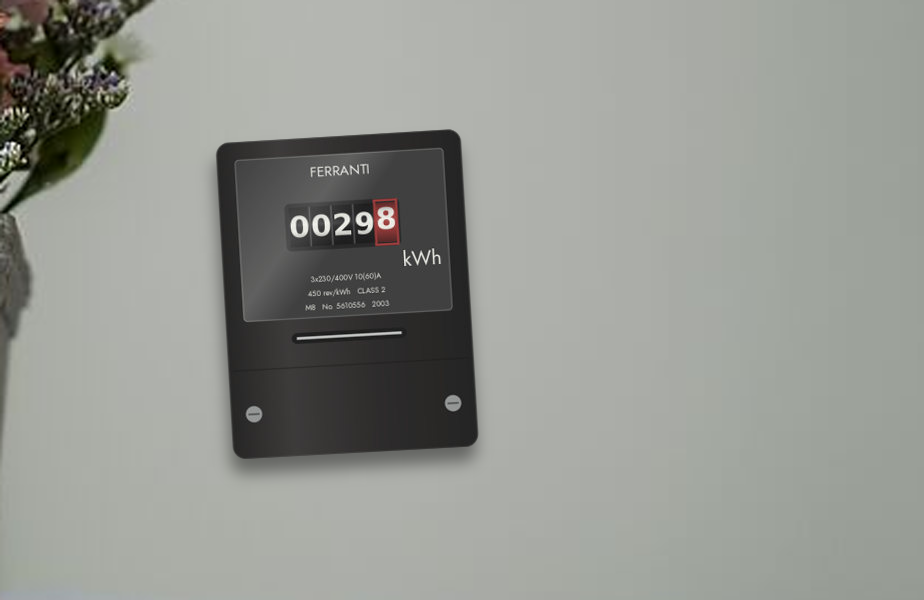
29.8 kWh
